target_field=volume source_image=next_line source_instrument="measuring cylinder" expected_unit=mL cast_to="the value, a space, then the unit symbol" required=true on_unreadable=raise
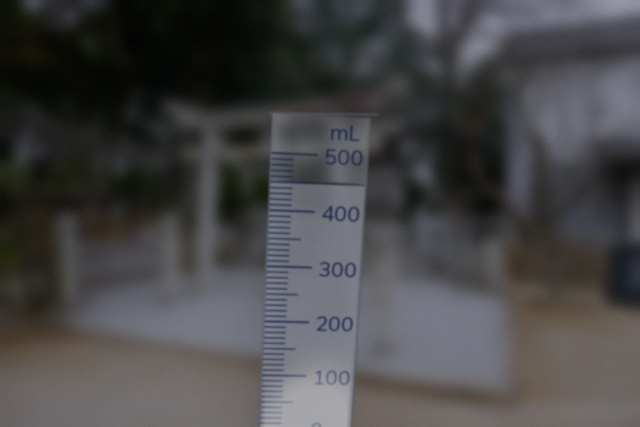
450 mL
